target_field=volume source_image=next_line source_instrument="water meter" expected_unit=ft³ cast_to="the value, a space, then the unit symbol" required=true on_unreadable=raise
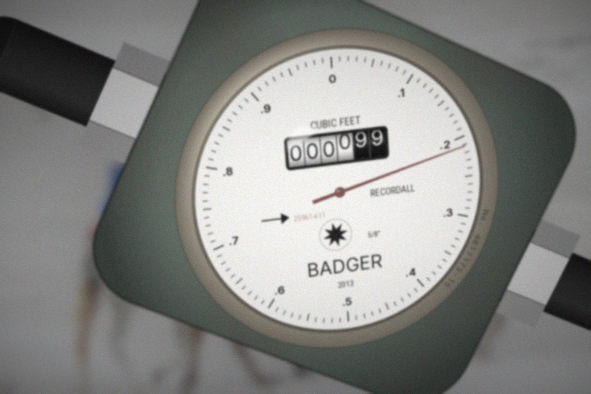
99.21 ft³
